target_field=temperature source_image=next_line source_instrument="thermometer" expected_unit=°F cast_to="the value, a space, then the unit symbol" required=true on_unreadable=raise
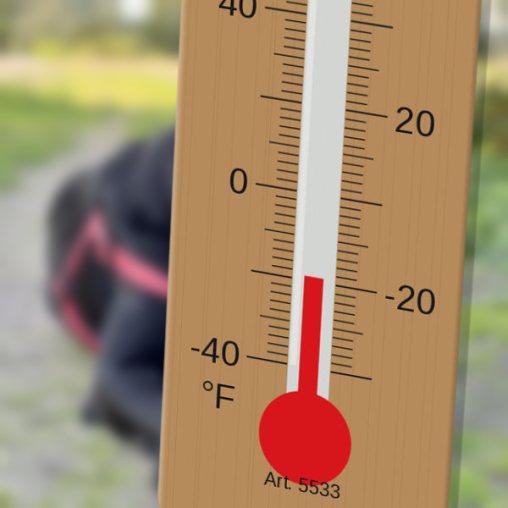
-19 °F
